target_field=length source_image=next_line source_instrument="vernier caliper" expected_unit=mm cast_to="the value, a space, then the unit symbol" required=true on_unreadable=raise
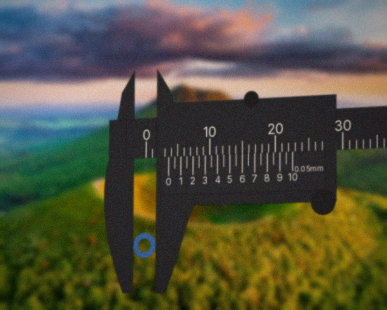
3.6 mm
